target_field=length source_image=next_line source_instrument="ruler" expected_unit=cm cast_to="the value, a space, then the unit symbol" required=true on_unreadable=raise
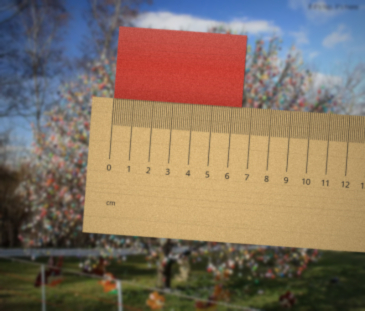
6.5 cm
